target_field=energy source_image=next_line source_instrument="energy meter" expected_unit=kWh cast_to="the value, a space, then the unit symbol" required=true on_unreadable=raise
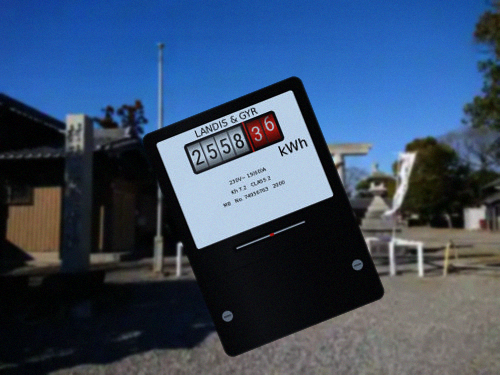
2558.36 kWh
